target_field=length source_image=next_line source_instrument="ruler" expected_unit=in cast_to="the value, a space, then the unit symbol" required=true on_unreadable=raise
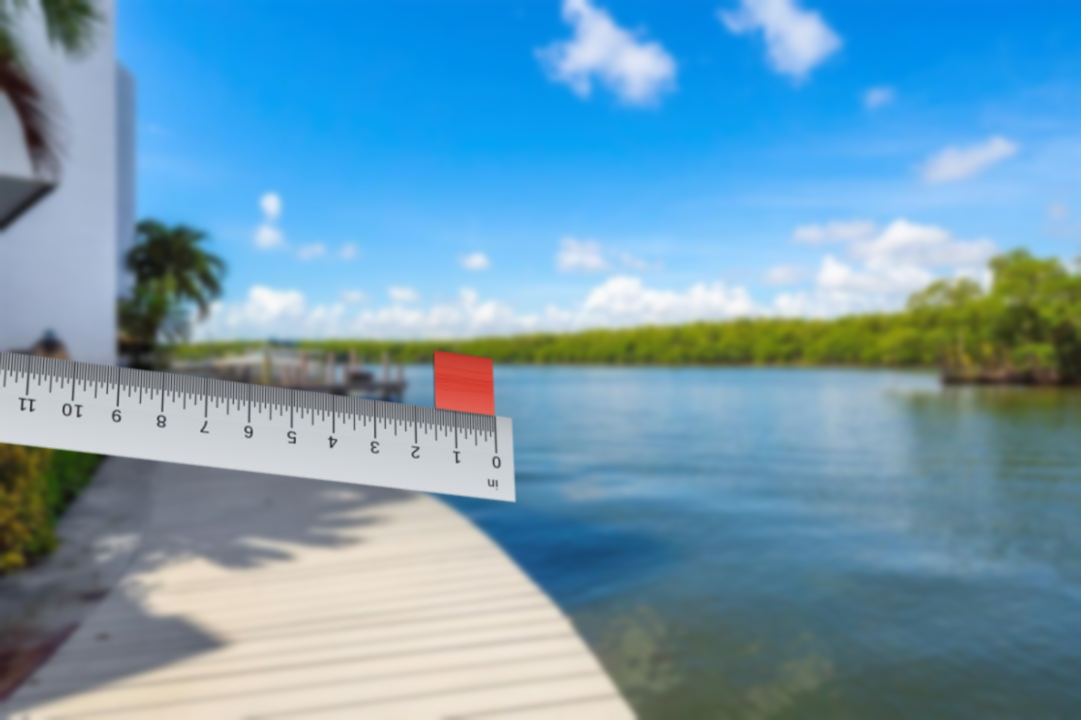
1.5 in
